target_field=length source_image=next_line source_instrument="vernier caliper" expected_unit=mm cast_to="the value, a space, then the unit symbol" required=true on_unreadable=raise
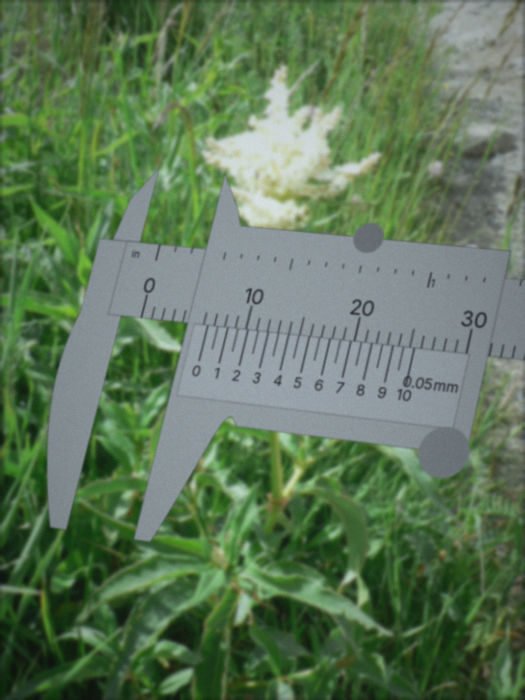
6.4 mm
